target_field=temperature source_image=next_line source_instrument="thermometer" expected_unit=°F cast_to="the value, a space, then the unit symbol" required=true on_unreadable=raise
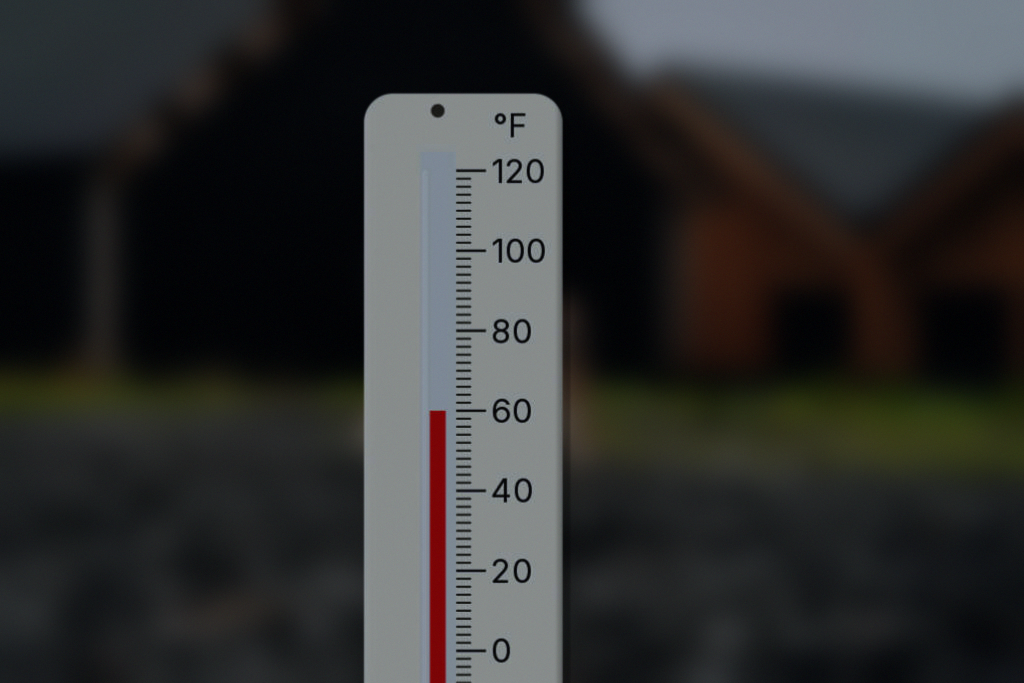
60 °F
